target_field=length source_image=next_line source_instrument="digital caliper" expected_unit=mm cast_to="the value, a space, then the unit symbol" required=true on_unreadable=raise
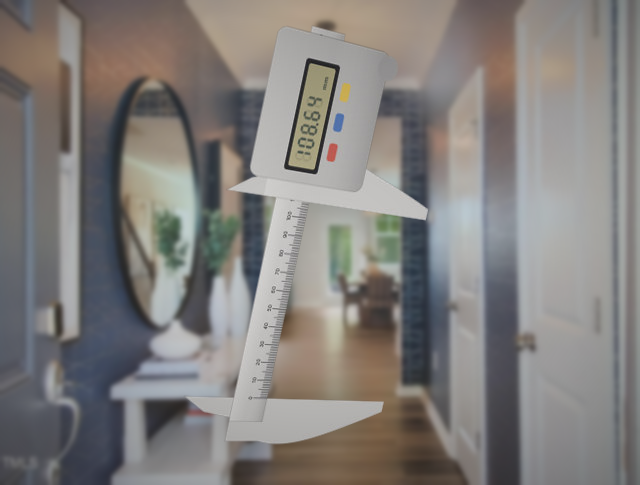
108.64 mm
